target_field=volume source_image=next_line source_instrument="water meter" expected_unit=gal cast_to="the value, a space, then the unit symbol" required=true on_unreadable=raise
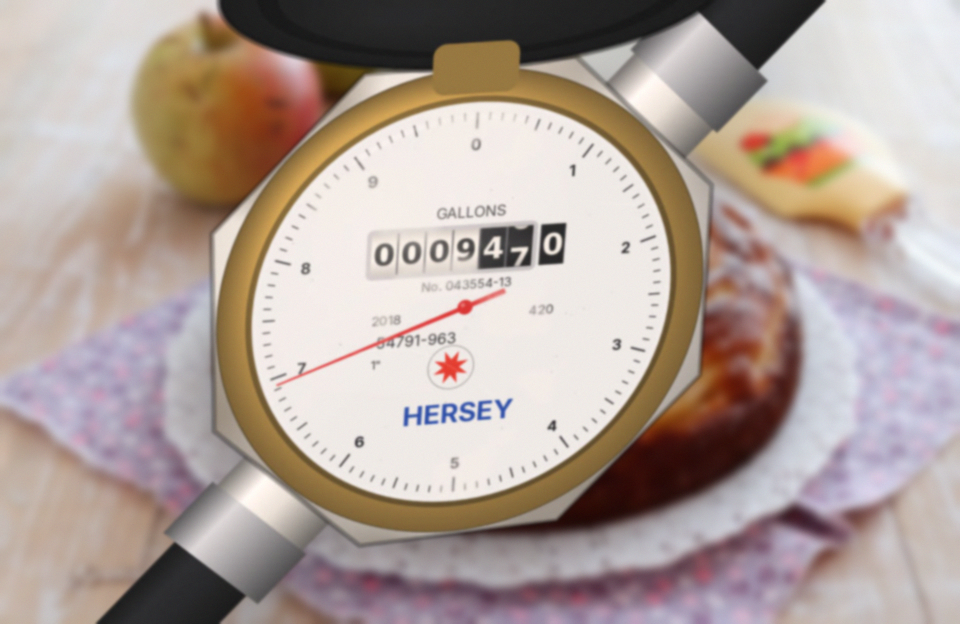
9466.9 gal
